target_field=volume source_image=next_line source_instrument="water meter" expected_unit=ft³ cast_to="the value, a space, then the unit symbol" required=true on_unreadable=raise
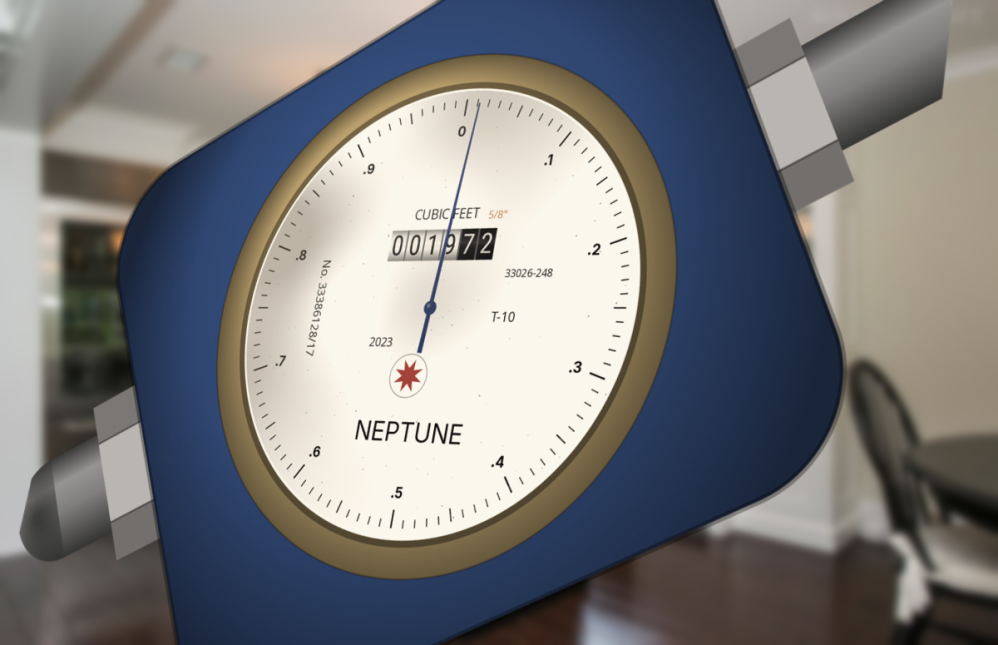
1972.01 ft³
